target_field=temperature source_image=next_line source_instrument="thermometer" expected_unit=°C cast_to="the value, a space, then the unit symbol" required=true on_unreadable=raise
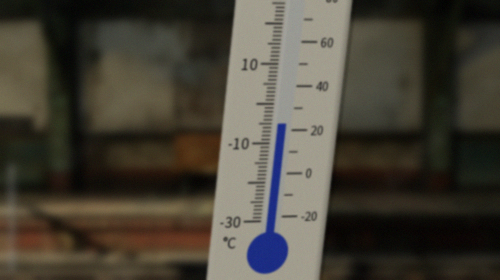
-5 °C
